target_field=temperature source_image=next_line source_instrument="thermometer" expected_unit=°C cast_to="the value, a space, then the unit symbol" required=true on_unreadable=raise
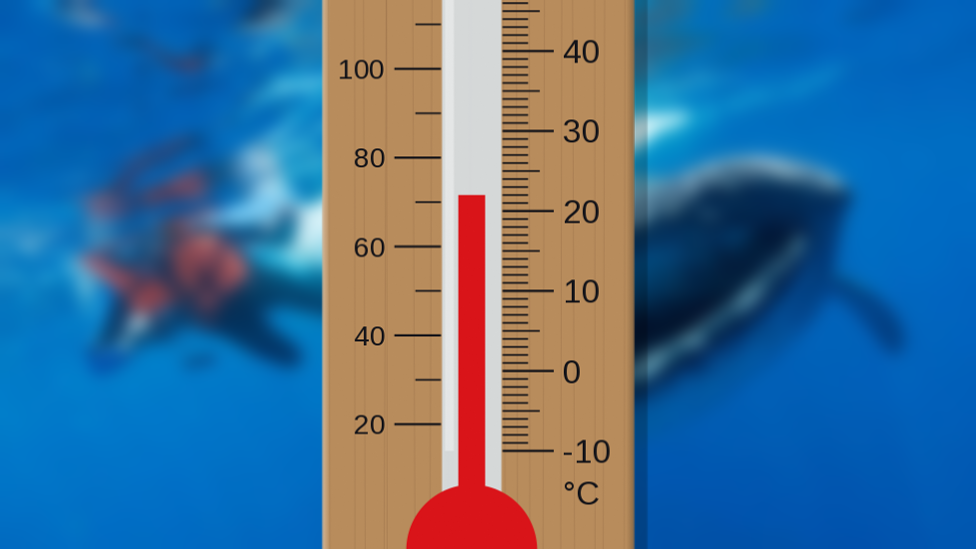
22 °C
